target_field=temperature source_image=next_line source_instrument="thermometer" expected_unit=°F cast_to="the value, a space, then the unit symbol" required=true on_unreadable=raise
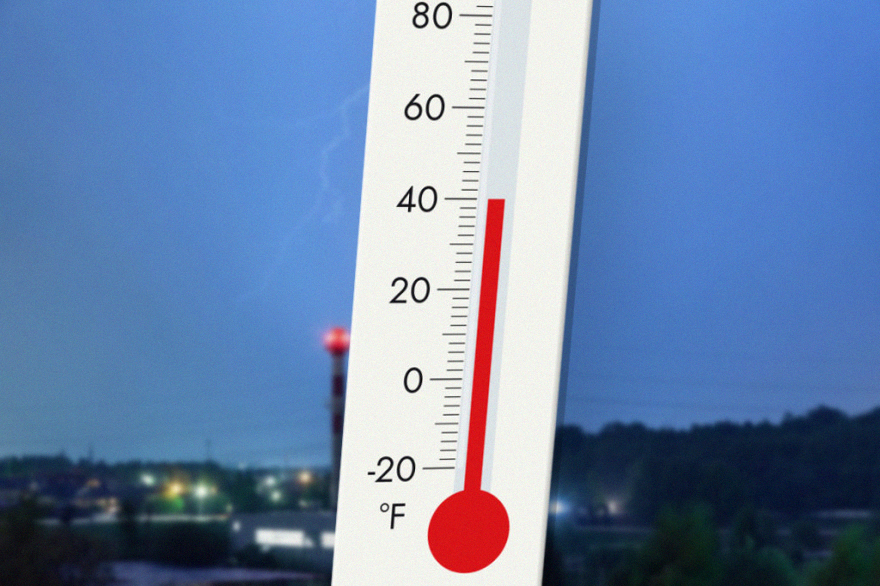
40 °F
